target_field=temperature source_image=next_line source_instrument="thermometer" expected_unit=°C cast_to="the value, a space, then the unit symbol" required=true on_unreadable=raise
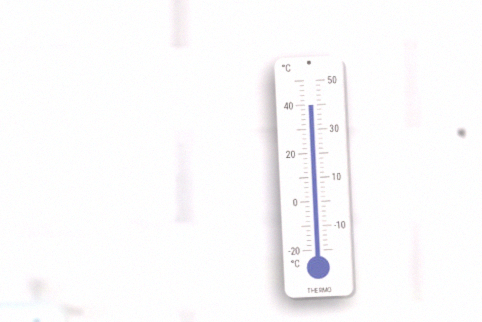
40 °C
